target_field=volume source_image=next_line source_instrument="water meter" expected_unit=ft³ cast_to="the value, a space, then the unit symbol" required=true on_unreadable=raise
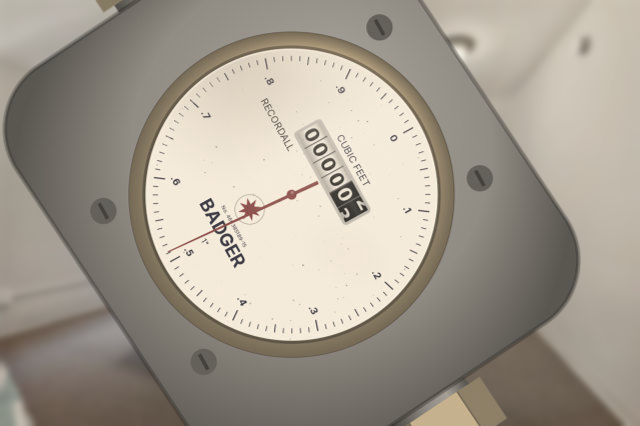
2.51 ft³
